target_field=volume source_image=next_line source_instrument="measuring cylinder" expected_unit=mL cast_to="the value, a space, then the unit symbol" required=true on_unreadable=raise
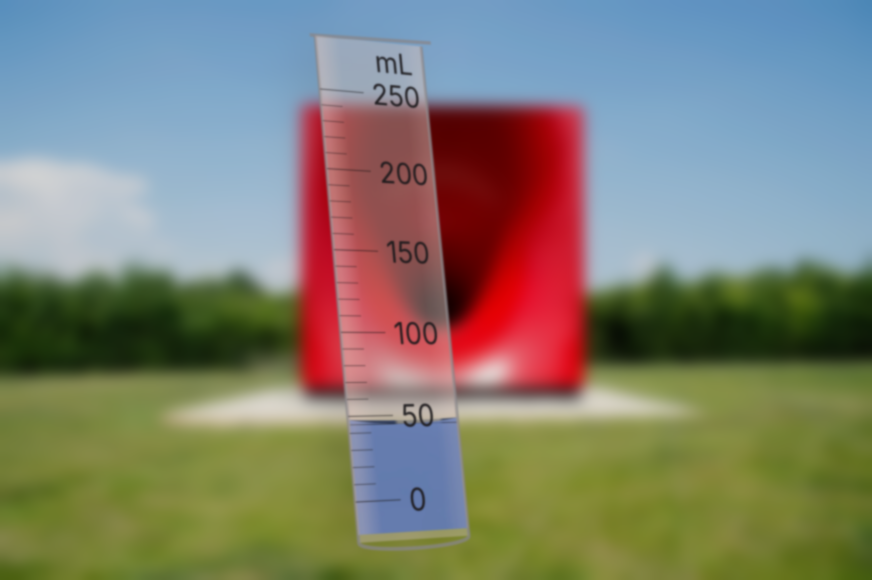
45 mL
